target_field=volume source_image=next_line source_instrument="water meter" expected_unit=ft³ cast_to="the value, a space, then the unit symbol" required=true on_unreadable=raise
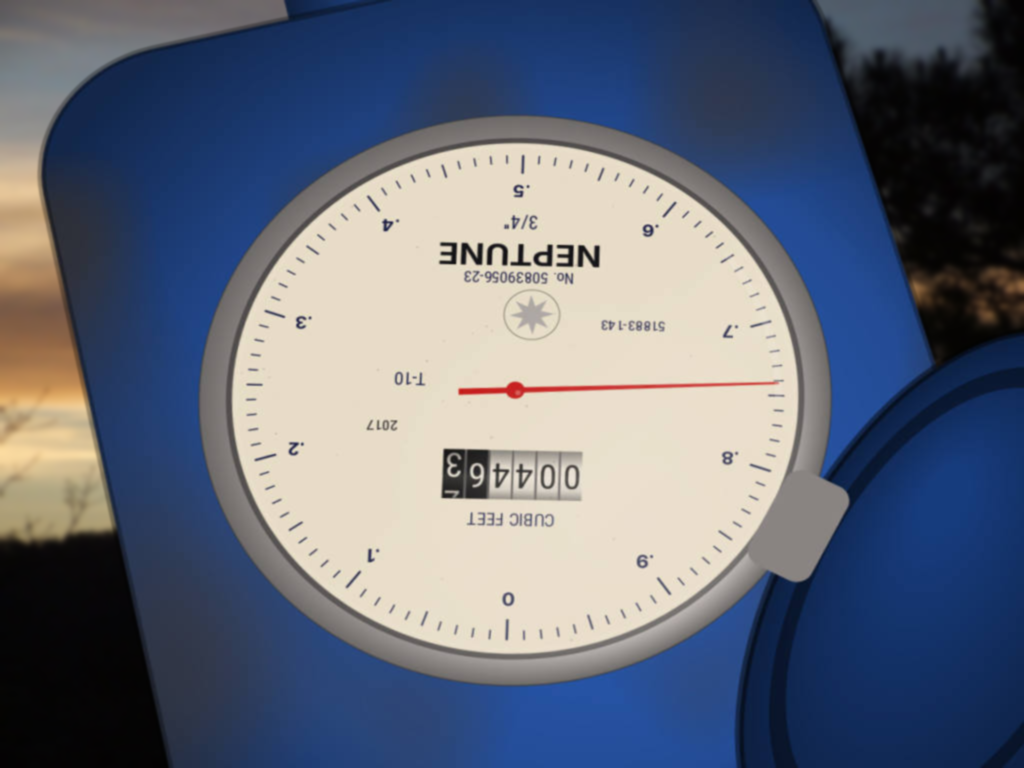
4462.74 ft³
